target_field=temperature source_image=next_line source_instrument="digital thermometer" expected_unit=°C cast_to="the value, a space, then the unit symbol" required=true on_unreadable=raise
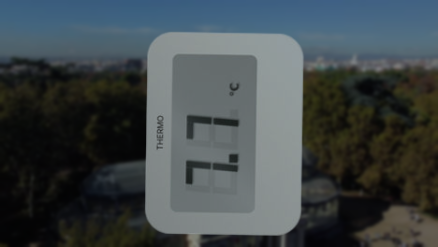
7.7 °C
